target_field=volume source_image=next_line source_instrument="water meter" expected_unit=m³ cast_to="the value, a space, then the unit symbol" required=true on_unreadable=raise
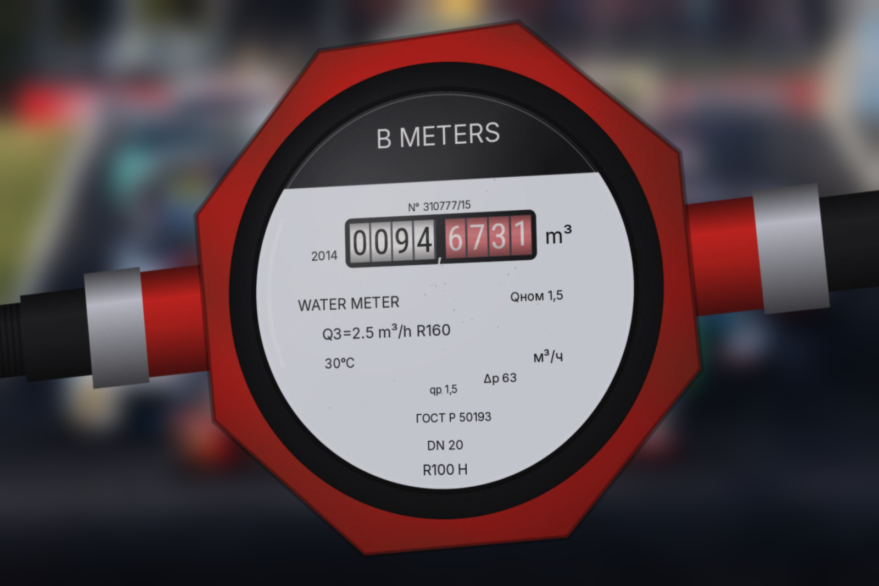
94.6731 m³
